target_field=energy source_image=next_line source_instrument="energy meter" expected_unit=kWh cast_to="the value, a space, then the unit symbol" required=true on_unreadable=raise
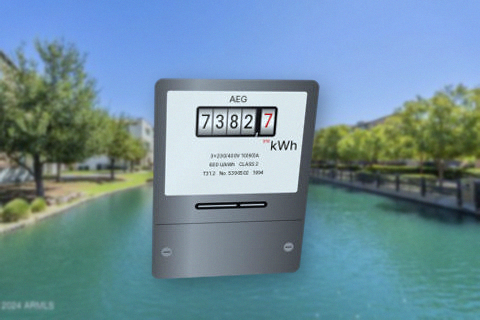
7382.7 kWh
